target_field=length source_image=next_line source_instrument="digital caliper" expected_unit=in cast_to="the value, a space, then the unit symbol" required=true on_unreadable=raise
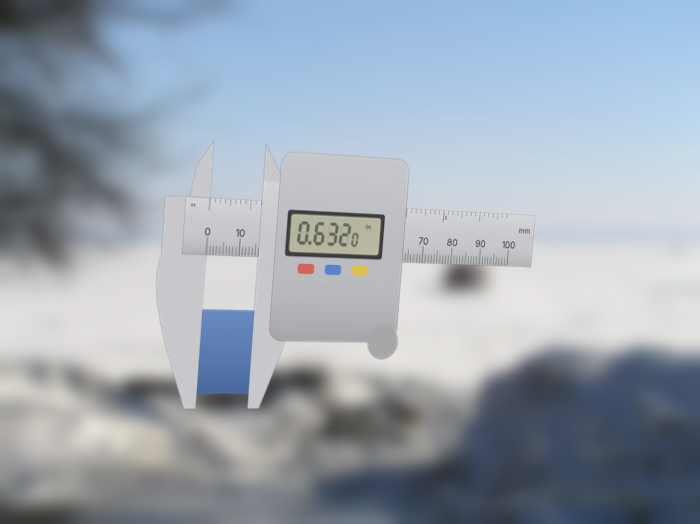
0.6320 in
